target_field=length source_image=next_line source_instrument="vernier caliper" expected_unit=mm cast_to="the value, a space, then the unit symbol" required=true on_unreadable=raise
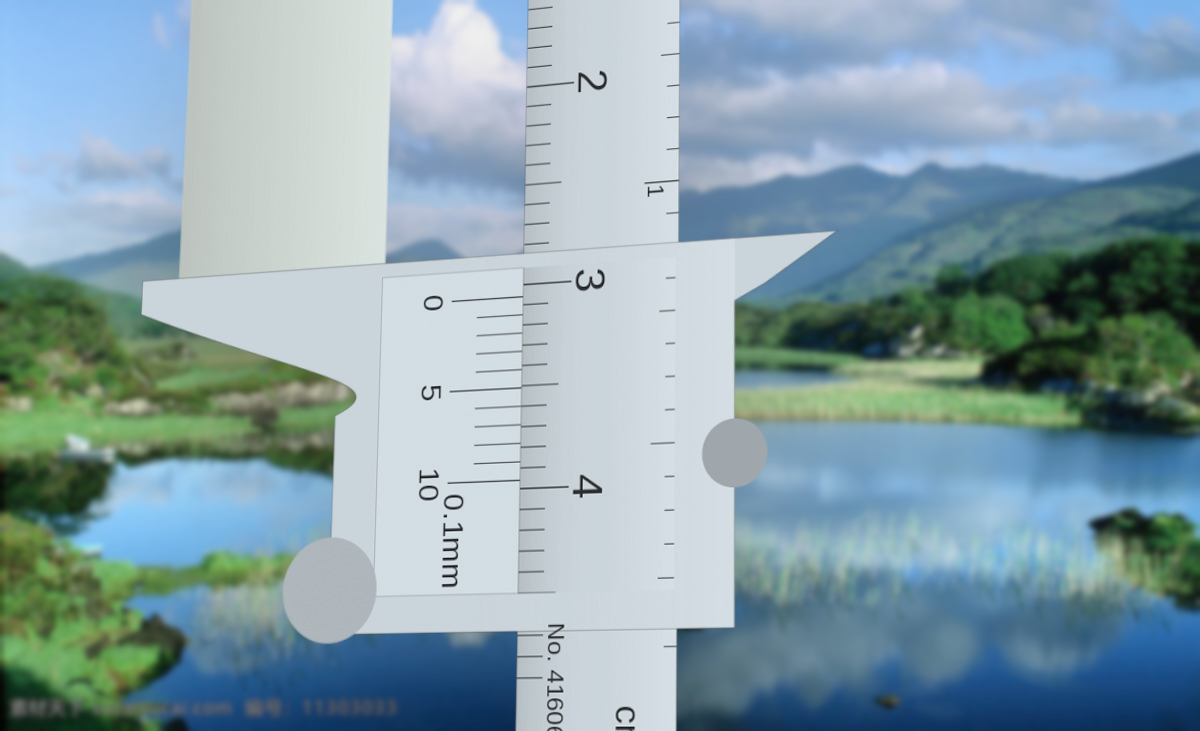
30.6 mm
